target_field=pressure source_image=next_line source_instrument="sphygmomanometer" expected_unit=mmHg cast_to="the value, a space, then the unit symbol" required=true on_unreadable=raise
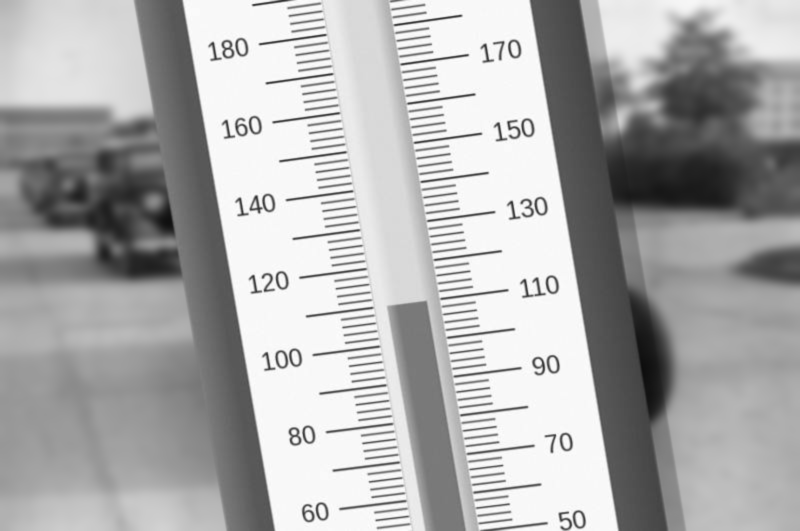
110 mmHg
